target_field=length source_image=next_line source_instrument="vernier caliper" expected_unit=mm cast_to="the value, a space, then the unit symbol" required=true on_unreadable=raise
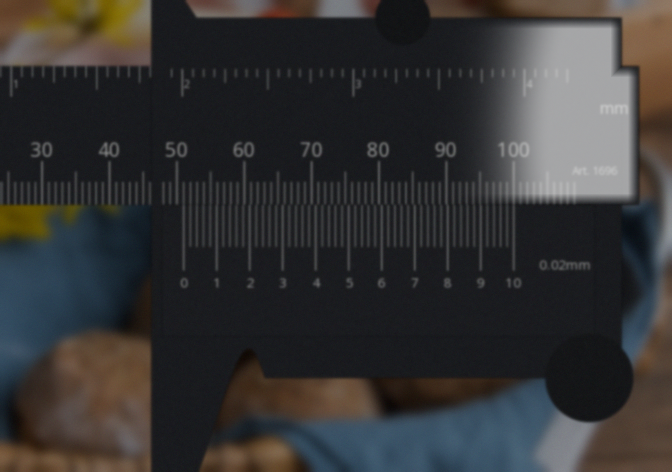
51.0 mm
